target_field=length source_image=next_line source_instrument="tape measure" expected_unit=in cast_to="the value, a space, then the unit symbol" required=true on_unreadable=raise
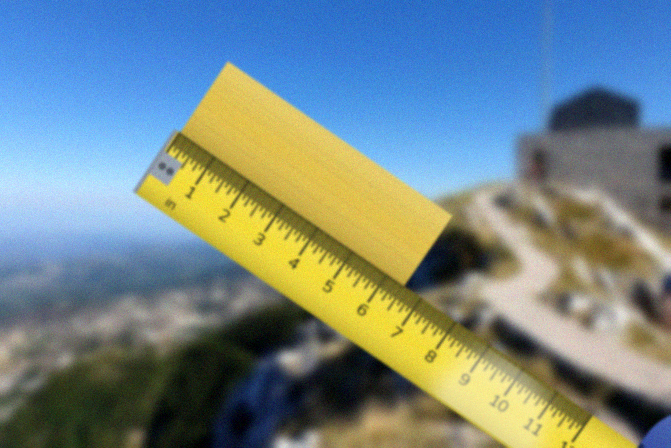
6.5 in
